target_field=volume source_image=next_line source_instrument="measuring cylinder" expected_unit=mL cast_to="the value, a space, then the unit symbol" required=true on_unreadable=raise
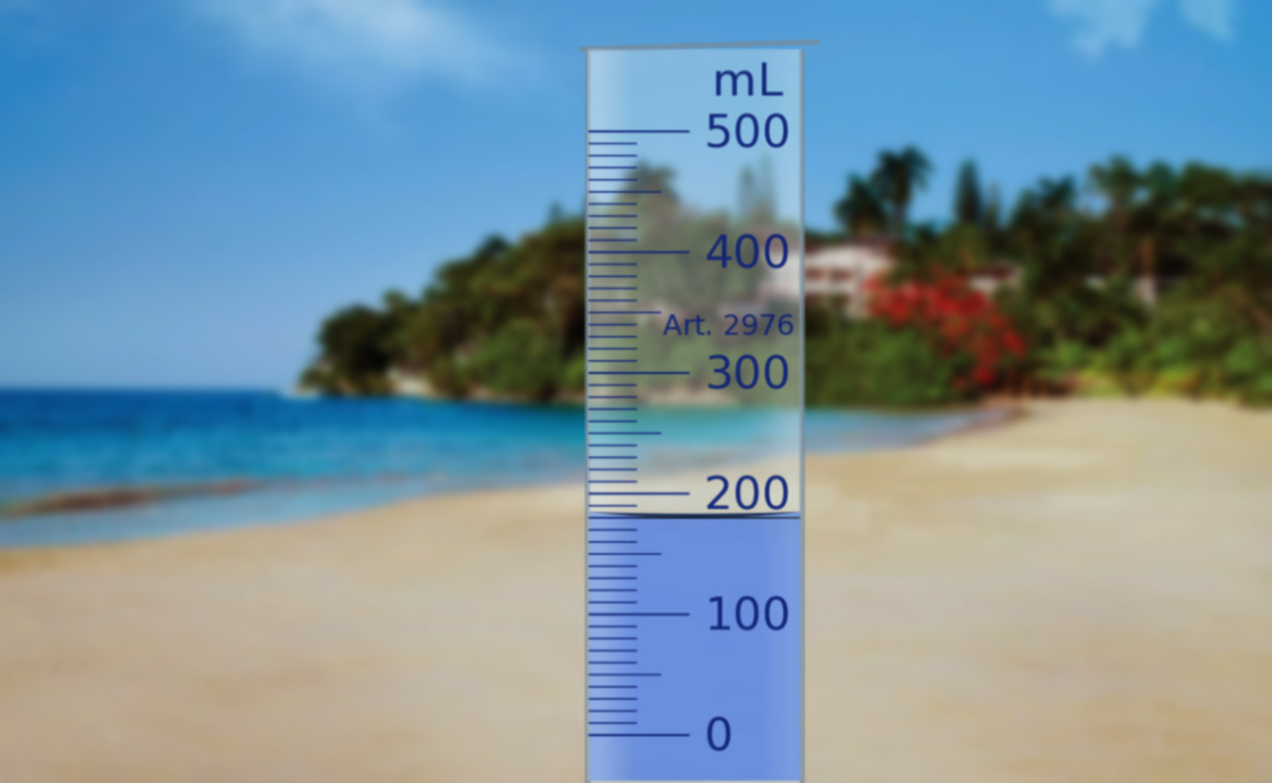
180 mL
